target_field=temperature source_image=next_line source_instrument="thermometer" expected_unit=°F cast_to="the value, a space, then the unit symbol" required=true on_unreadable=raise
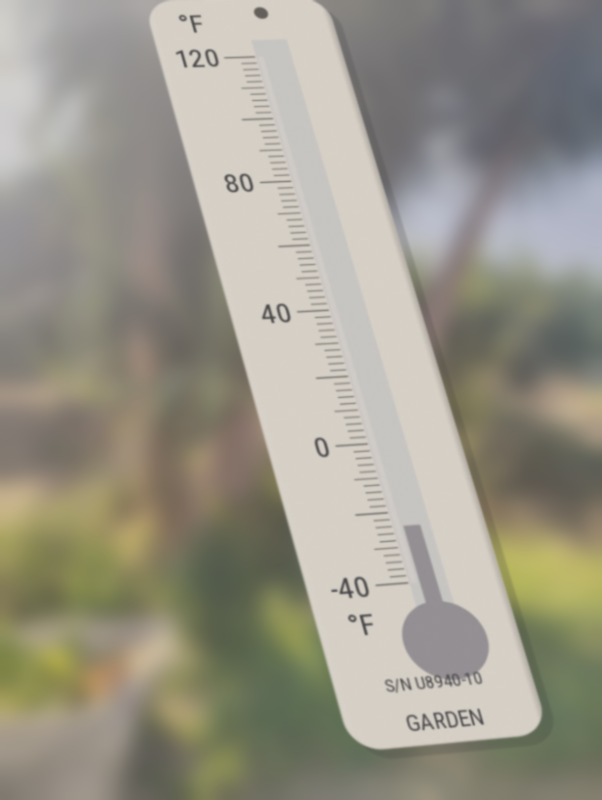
-24 °F
